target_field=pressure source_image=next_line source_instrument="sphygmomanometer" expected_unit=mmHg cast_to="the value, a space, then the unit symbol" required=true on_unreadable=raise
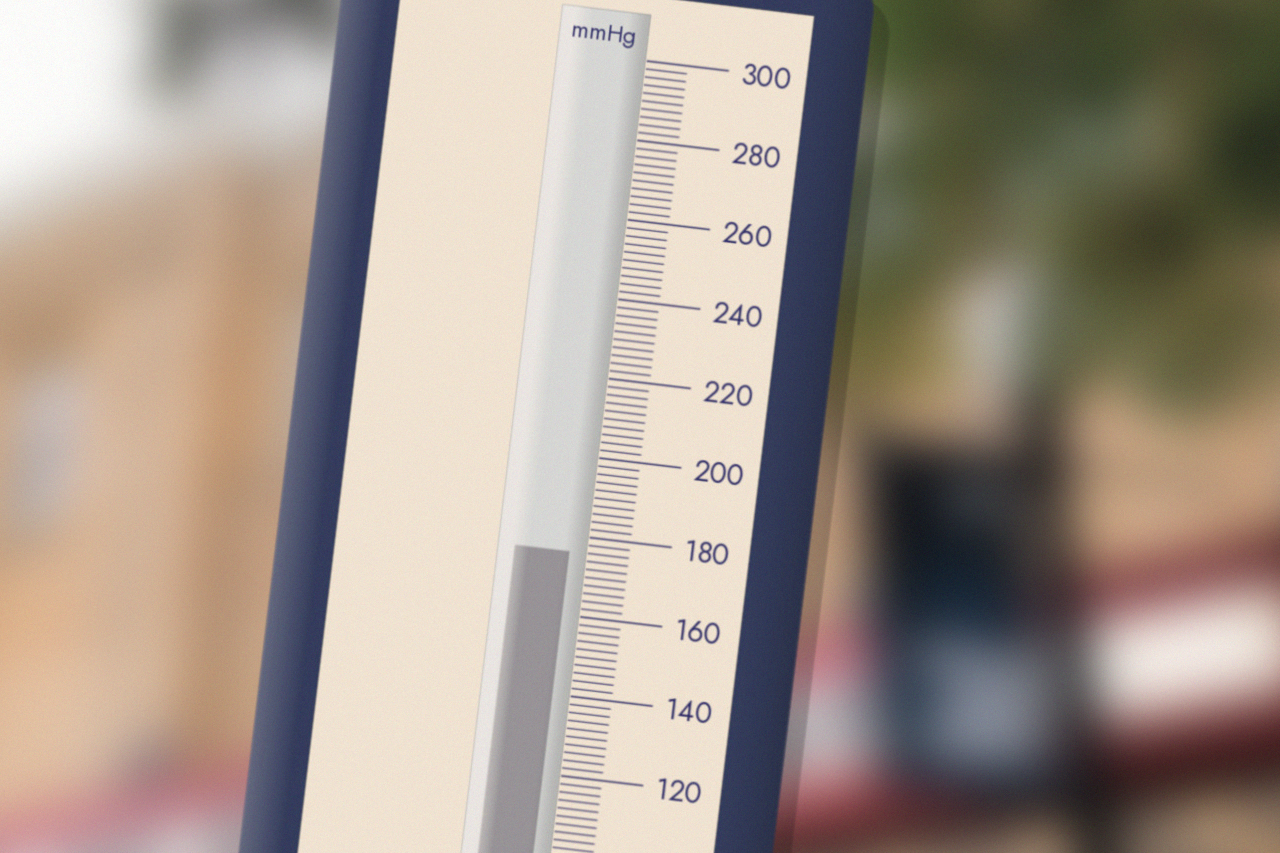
176 mmHg
